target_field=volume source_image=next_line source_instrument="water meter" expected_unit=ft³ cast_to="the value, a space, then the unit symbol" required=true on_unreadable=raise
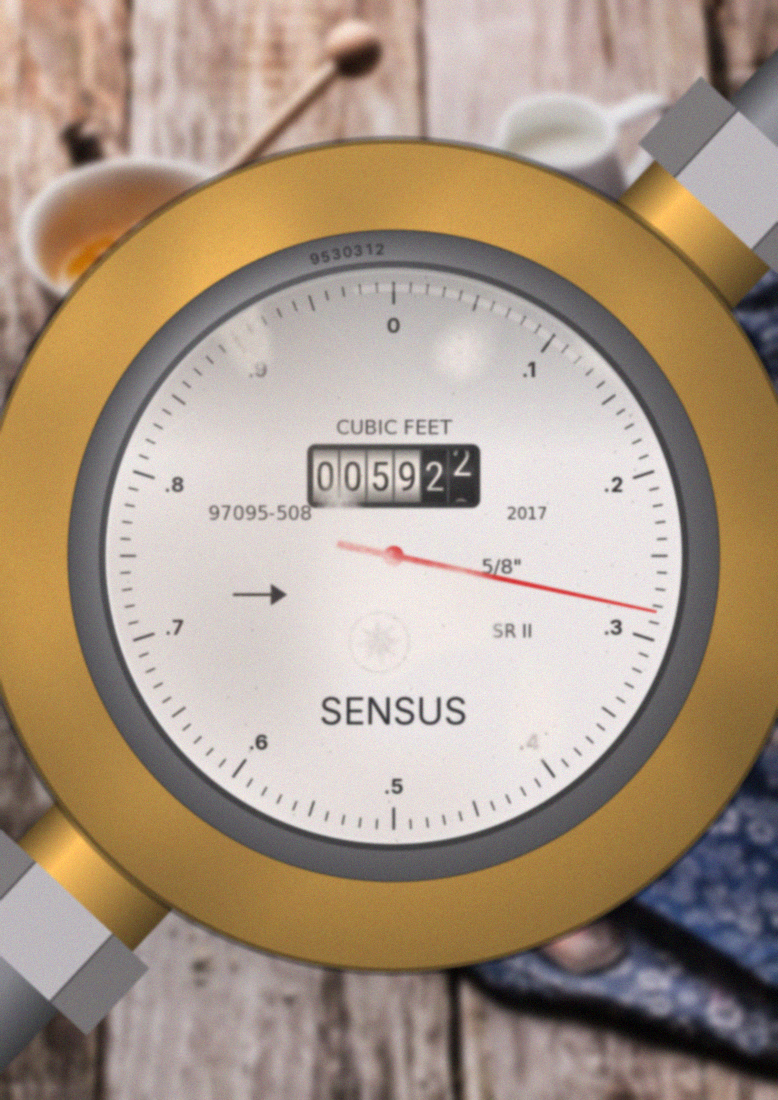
5922.28 ft³
